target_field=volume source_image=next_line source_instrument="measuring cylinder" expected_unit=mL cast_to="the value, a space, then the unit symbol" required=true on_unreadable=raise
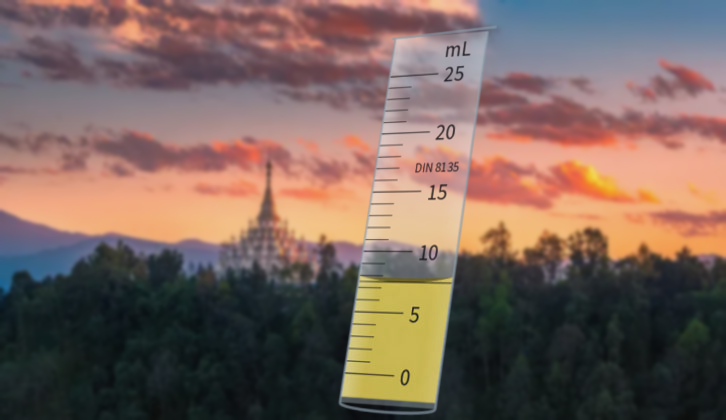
7.5 mL
